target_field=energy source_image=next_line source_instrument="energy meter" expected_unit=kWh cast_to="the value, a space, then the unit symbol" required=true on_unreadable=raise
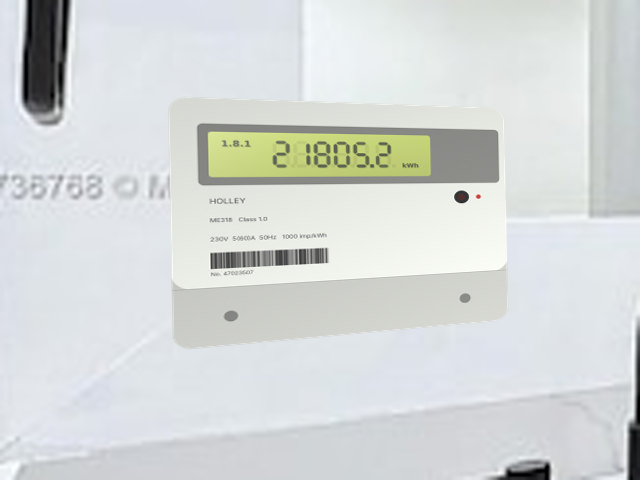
21805.2 kWh
